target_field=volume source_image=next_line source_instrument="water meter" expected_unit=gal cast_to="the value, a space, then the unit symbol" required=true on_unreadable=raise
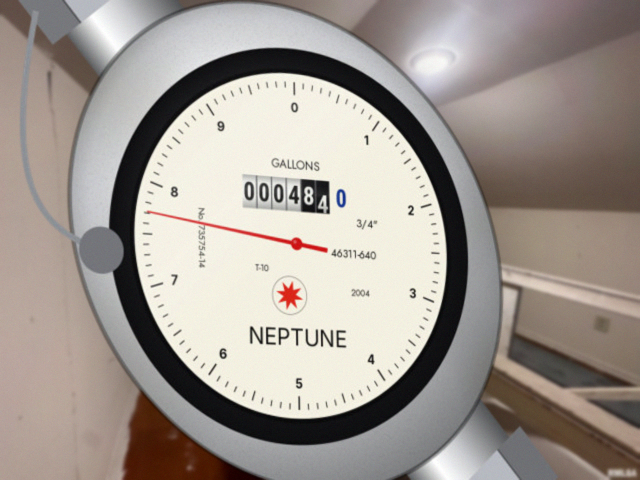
4837.7 gal
